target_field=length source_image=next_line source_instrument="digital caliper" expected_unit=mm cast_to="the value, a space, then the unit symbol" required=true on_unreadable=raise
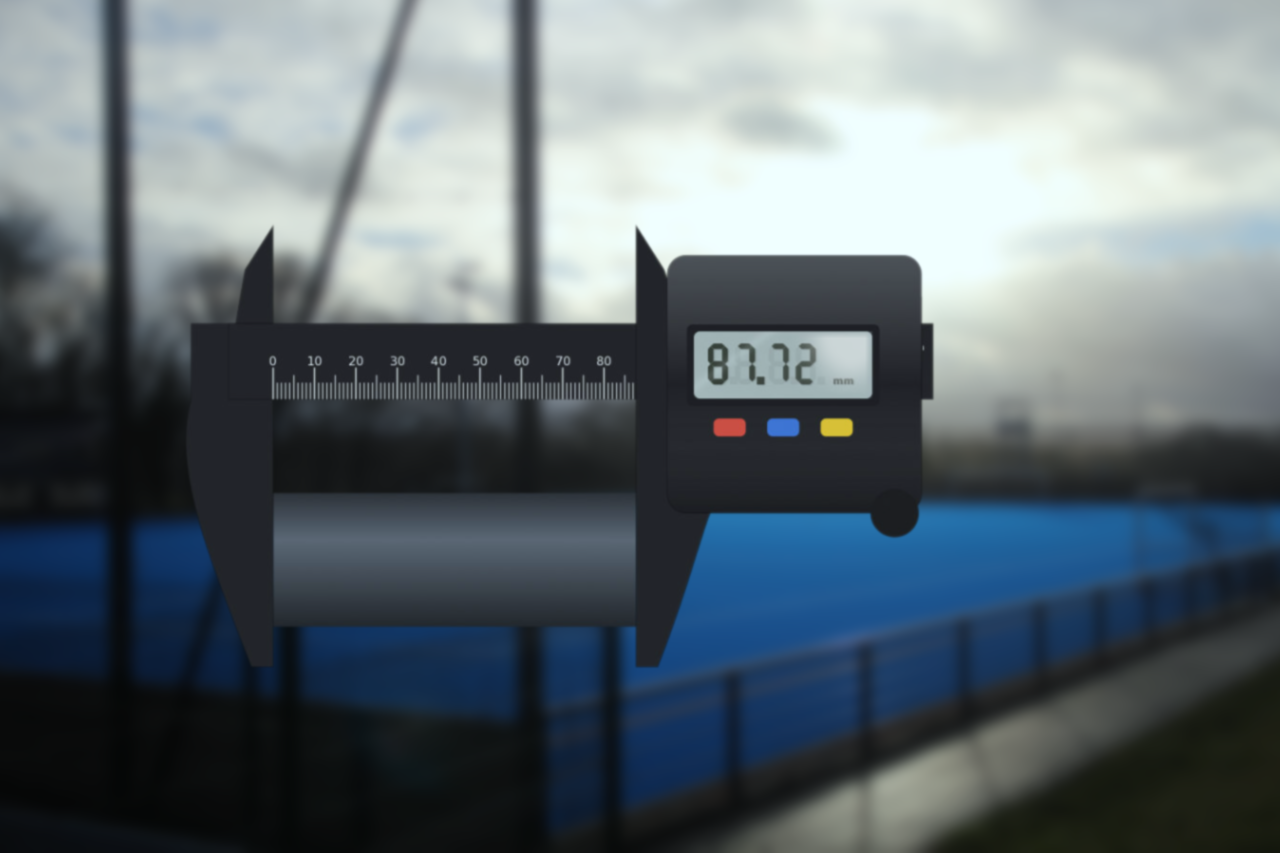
87.72 mm
